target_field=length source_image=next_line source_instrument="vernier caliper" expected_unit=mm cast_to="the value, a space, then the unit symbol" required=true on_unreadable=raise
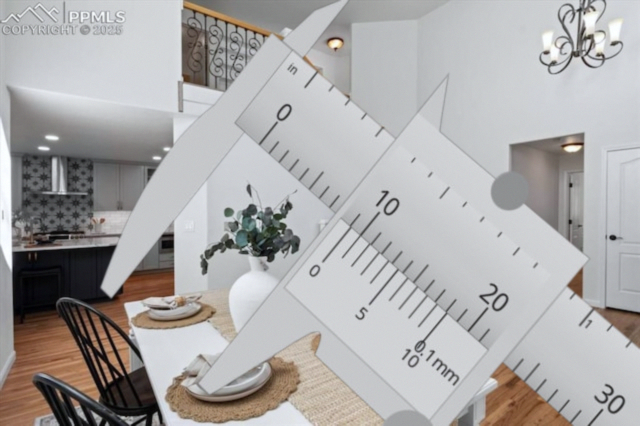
9.1 mm
